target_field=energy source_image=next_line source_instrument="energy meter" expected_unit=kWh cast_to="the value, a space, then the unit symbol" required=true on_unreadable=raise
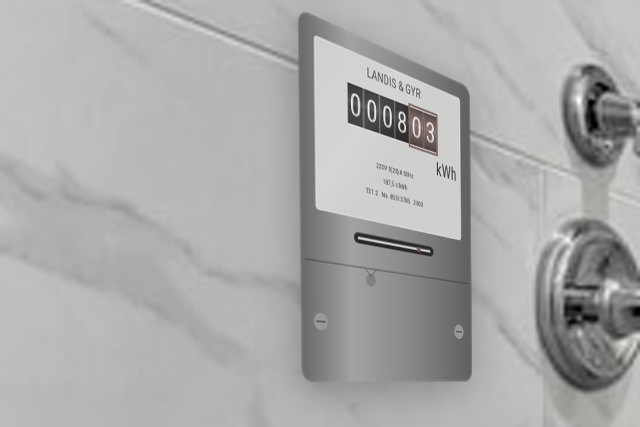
8.03 kWh
